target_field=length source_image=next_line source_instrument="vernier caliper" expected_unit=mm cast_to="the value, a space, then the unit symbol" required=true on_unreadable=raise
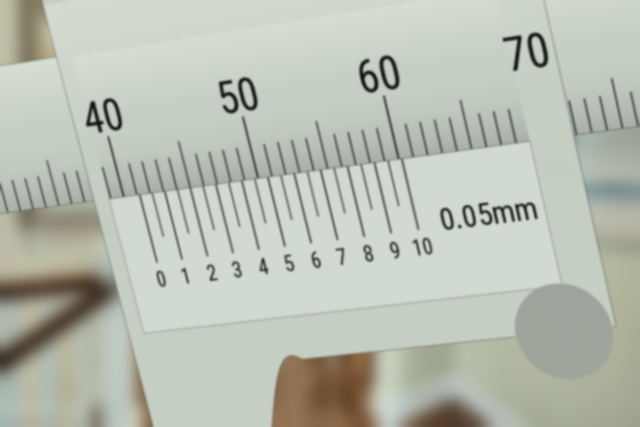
41.2 mm
